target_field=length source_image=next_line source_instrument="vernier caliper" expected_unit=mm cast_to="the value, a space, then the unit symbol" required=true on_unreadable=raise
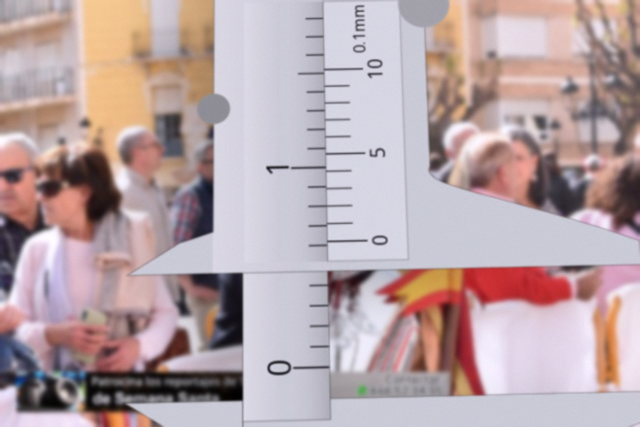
6.2 mm
